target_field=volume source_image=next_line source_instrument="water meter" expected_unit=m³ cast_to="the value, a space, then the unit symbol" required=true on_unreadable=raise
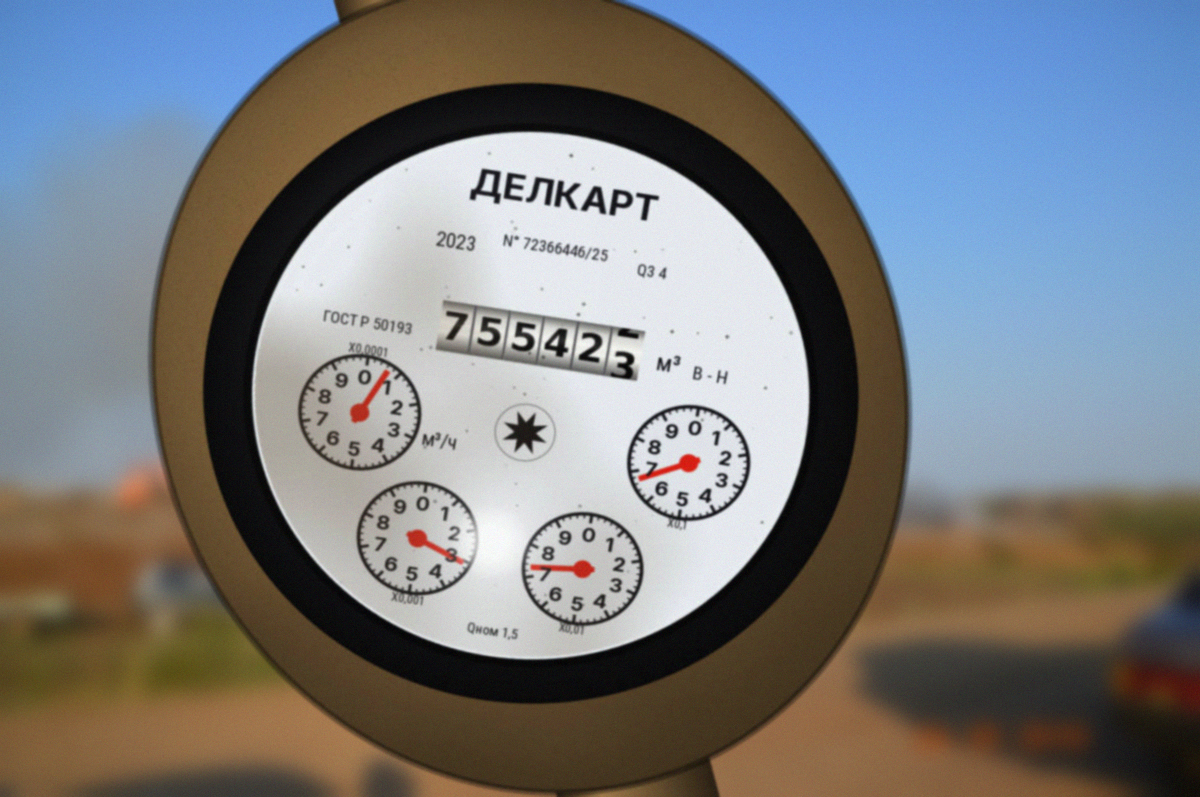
755422.6730 m³
